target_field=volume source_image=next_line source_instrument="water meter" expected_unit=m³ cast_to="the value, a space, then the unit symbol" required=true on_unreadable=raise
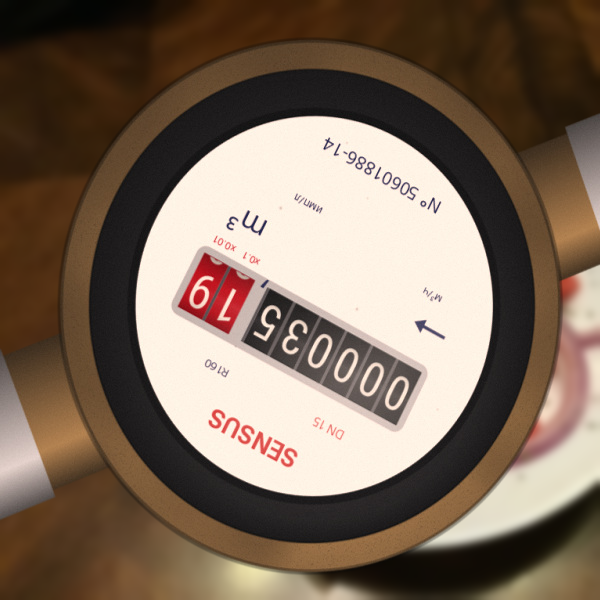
35.19 m³
